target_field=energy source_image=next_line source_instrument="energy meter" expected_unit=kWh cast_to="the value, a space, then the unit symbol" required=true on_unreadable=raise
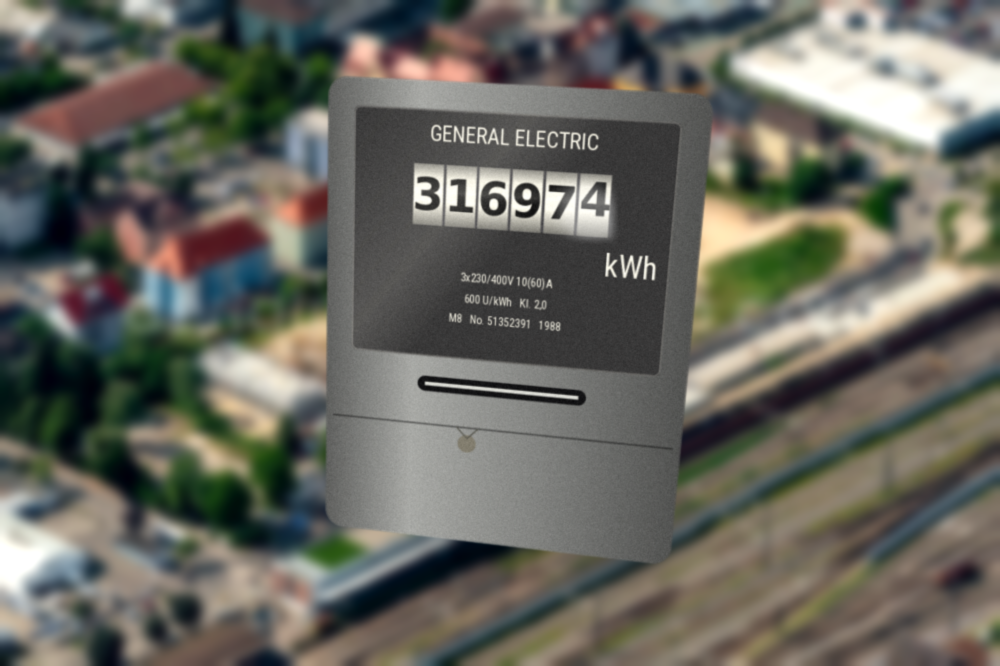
316974 kWh
